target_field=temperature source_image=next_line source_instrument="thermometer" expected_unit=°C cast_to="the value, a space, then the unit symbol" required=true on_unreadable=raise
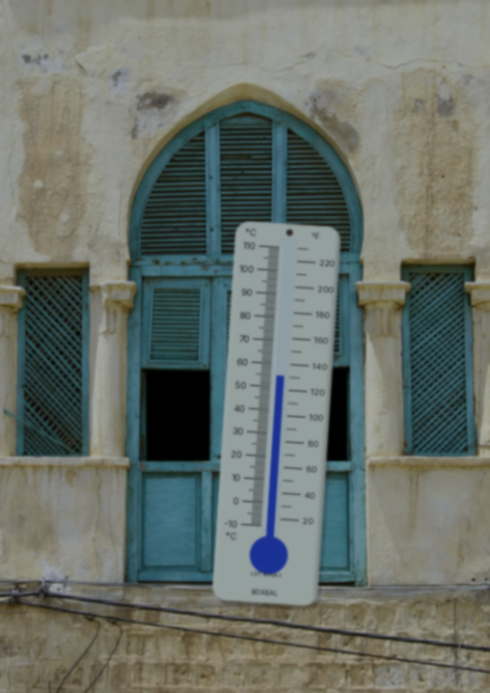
55 °C
